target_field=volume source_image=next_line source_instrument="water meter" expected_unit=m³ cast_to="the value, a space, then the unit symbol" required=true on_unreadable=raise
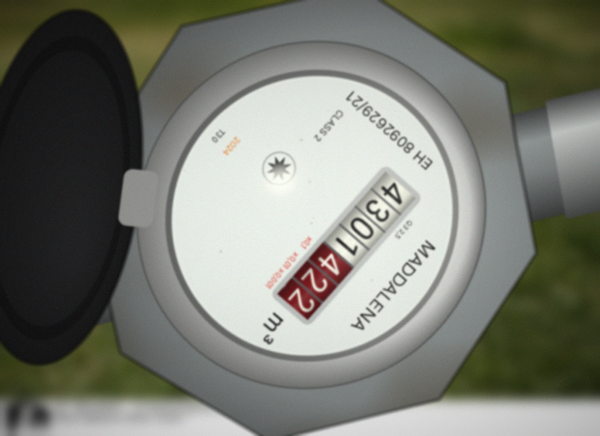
4301.422 m³
